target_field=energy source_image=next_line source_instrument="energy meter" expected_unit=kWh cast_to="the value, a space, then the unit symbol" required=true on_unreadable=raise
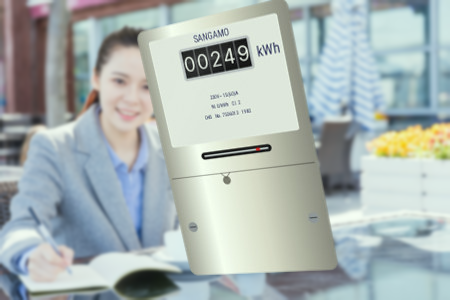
249 kWh
